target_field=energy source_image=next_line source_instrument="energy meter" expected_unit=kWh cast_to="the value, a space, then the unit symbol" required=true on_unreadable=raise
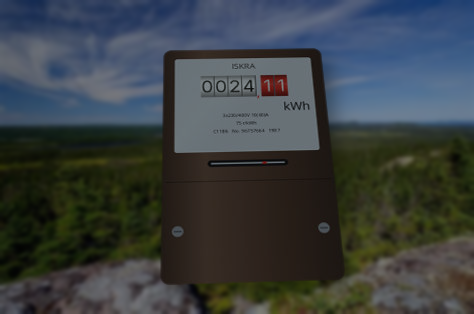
24.11 kWh
